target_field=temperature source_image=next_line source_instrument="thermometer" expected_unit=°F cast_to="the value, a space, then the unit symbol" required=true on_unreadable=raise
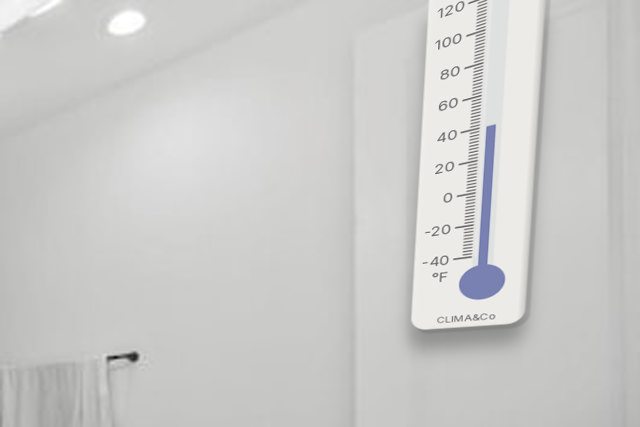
40 °F
